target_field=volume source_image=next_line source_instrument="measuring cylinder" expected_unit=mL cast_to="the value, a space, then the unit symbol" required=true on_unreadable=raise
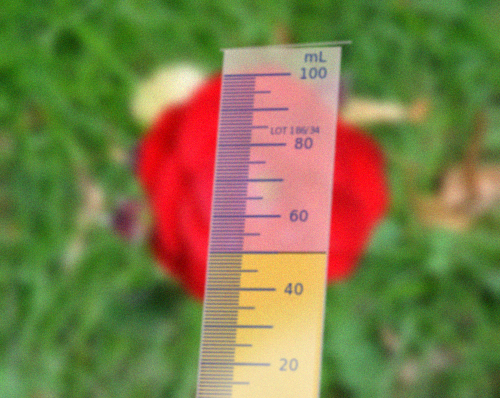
50 mL
